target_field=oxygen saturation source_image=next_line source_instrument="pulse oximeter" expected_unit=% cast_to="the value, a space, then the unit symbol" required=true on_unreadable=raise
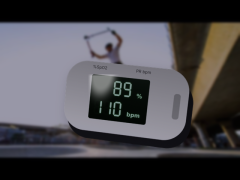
89 %
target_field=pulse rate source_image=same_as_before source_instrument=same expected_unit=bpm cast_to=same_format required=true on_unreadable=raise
110 bpm
